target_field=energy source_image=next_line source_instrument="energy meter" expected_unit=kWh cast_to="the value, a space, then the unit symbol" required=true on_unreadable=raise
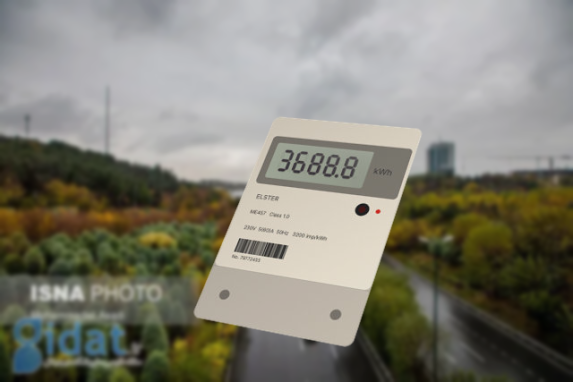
3688.8 kWh
